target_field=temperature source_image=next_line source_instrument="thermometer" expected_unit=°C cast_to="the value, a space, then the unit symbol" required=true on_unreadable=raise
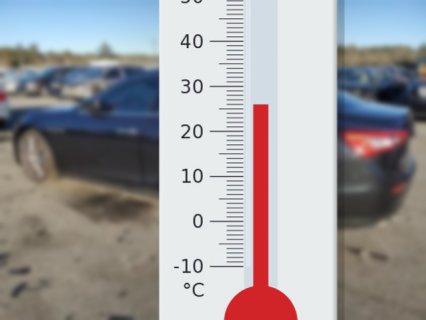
26 °C
